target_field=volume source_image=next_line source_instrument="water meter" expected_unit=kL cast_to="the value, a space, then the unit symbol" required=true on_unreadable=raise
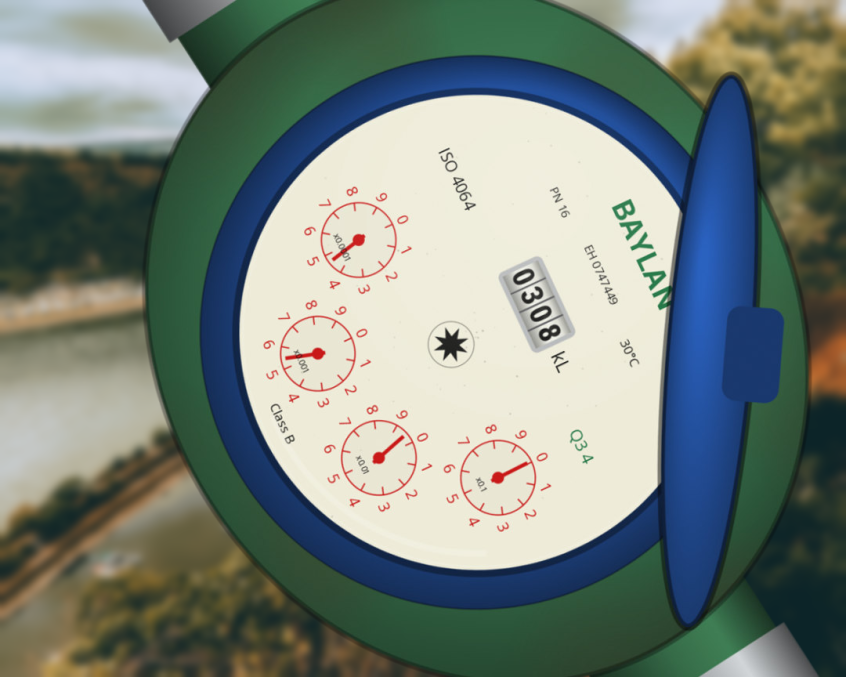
307.9954 kL
